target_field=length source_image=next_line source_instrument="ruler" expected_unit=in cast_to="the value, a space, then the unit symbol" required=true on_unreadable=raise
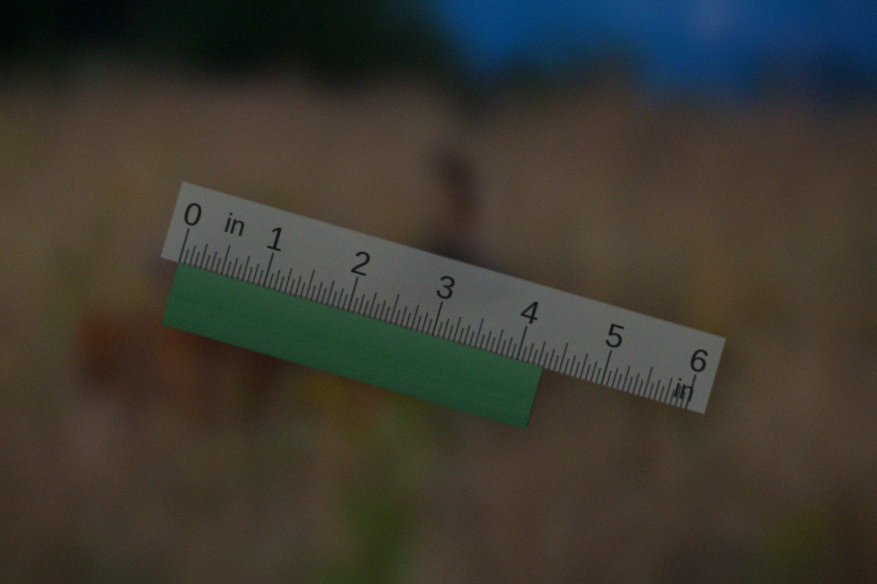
4.3125 in
